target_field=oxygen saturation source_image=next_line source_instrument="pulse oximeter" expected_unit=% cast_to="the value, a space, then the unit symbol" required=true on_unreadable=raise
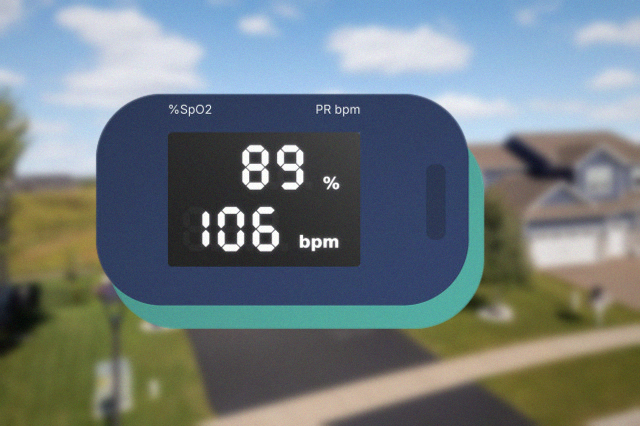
89 %
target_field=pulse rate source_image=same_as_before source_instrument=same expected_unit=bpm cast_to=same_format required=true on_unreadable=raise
106 bpm
